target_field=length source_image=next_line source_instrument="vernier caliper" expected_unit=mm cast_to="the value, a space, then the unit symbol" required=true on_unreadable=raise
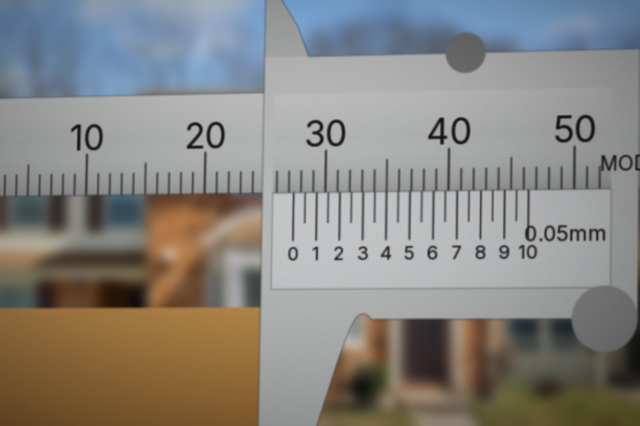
27.4 mm
